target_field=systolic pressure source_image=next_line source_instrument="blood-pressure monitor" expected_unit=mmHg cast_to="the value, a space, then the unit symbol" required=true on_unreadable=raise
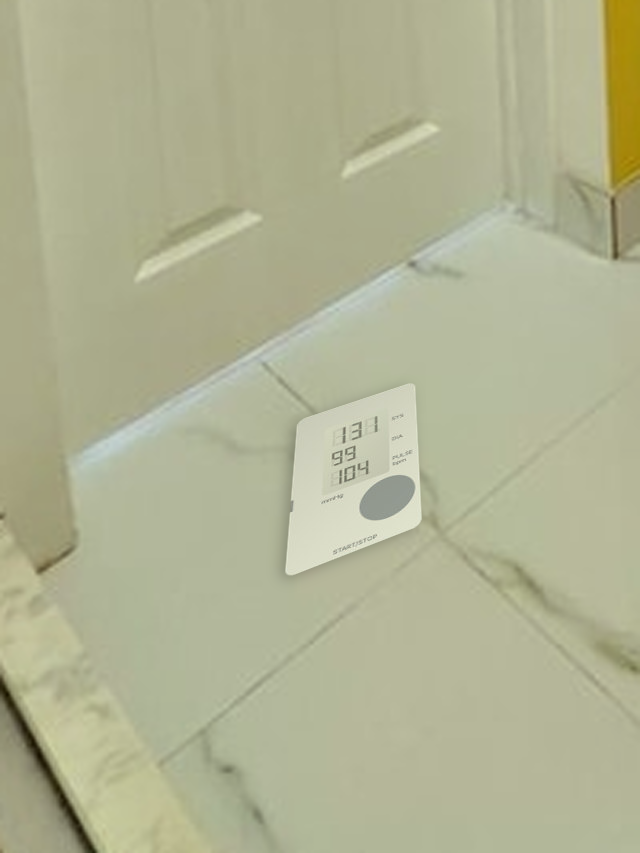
131 mmHg
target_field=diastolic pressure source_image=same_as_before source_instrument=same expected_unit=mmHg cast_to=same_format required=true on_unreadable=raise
99 mmHg
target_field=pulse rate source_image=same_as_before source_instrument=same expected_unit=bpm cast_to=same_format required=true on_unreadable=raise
104 bpm
